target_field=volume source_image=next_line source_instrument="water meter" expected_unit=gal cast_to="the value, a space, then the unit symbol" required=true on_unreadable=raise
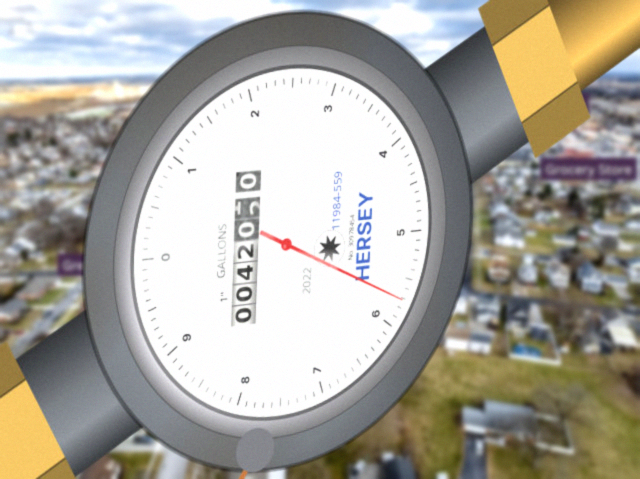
42015.7 gal
